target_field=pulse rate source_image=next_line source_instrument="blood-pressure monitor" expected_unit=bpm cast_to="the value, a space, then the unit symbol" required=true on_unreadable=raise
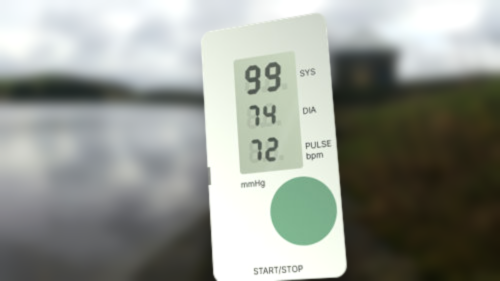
72 bpm
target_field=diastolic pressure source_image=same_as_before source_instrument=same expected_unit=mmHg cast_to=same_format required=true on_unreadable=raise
74 mmHg
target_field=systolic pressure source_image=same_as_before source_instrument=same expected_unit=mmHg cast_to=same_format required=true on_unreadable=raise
99 mmHg
